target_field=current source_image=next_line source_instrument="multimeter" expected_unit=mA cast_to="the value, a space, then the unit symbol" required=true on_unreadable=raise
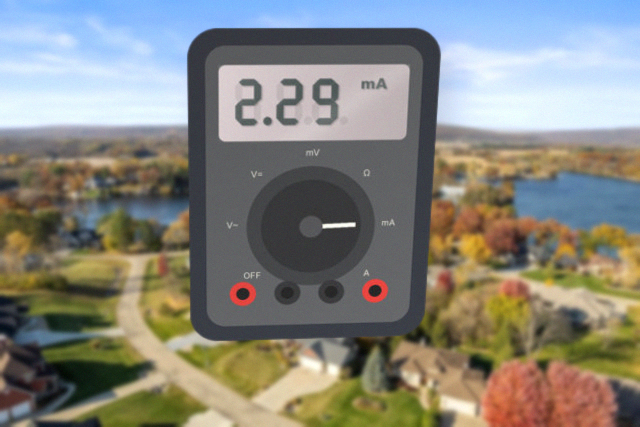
2.29 mA
